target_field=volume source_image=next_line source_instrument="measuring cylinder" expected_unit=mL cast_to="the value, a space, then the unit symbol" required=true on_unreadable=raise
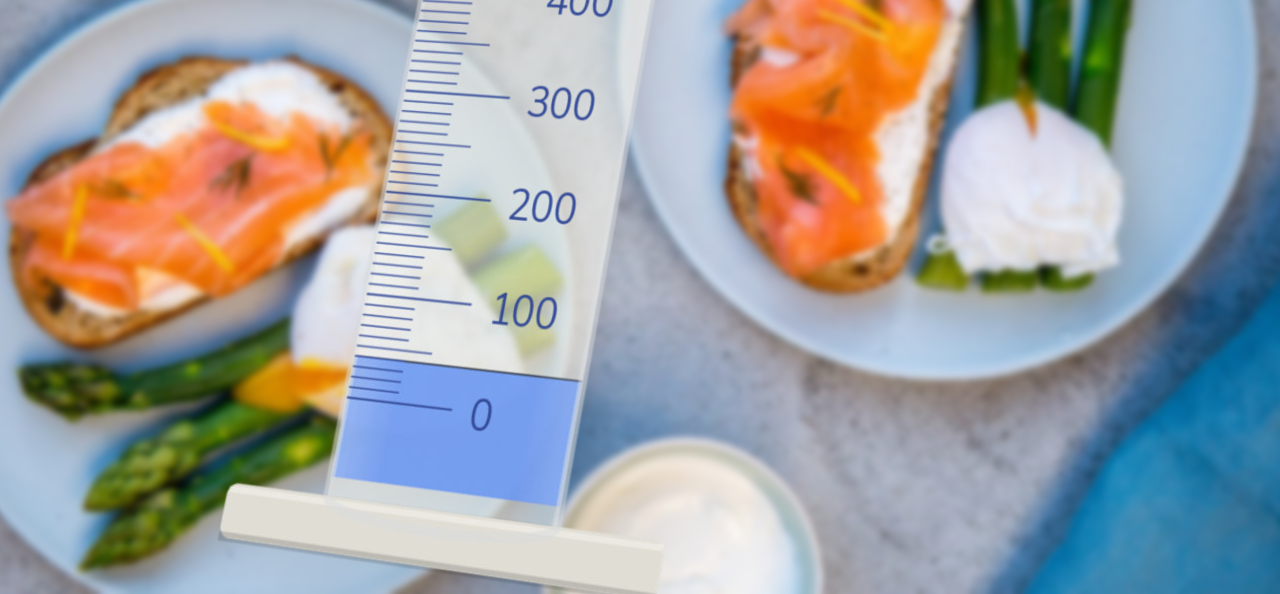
40 mL
